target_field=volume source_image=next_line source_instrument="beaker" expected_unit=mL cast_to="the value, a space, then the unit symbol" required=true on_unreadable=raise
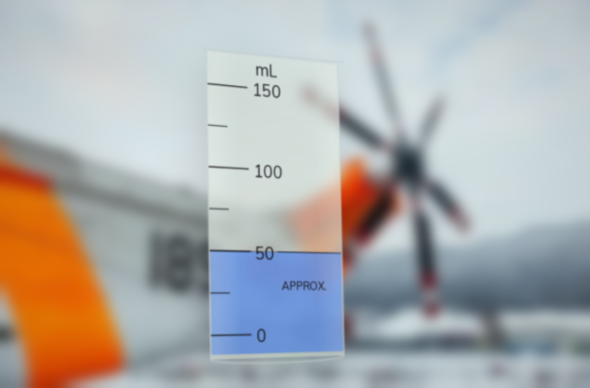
50 mL
